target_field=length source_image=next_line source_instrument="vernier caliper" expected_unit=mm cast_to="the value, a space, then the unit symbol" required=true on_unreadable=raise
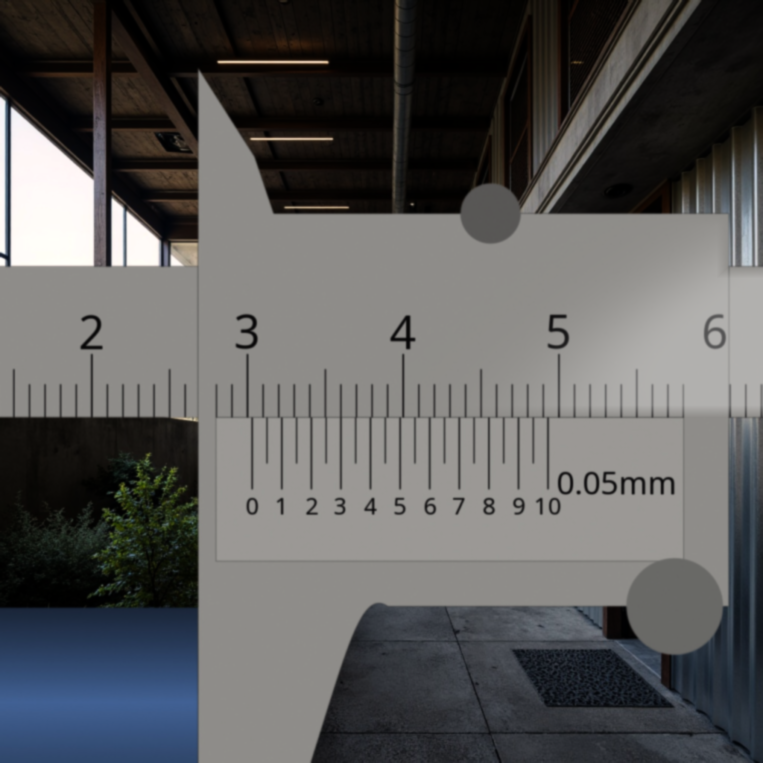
30.3 mm
